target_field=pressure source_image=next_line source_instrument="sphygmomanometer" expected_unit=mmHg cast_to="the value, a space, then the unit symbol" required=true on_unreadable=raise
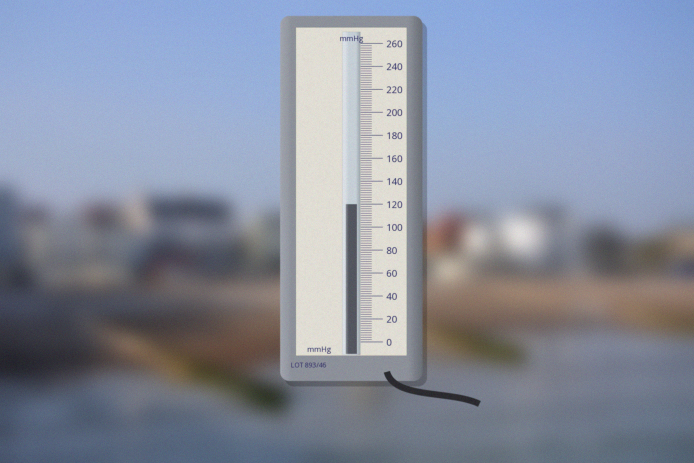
120 mmHg
